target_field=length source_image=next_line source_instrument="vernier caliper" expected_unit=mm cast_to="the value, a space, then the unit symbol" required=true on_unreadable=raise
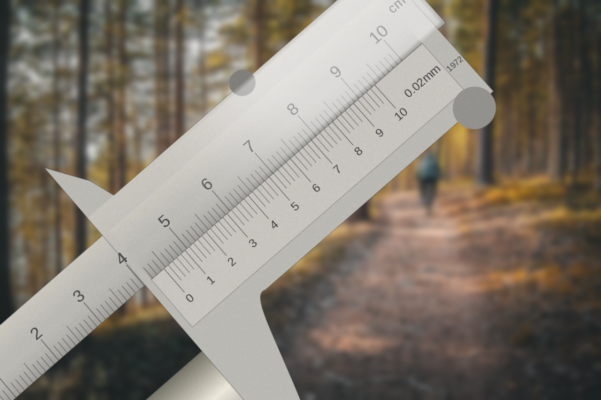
44.6 mm
